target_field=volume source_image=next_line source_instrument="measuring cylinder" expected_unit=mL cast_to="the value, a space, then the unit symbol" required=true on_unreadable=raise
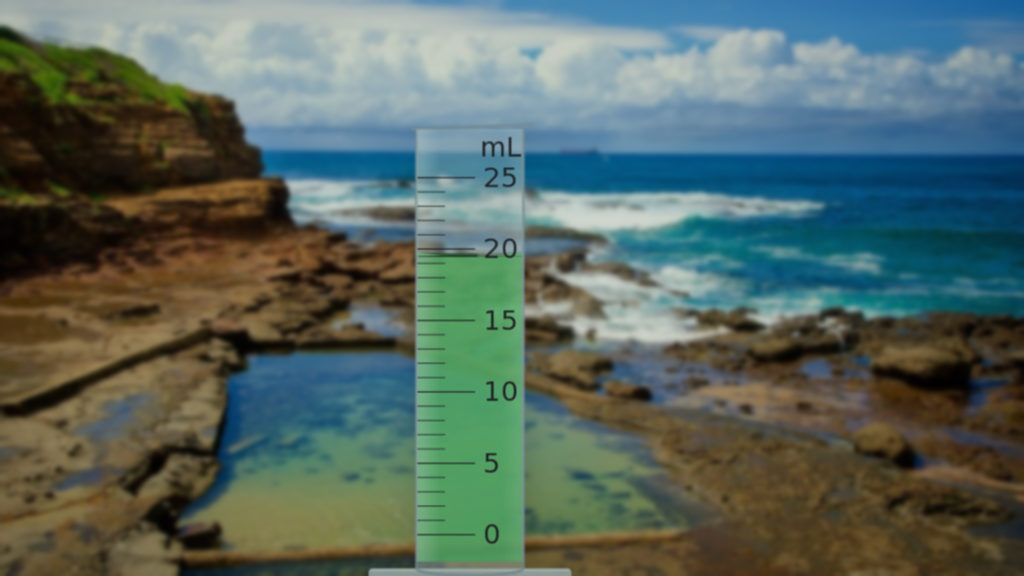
19.5 mL
